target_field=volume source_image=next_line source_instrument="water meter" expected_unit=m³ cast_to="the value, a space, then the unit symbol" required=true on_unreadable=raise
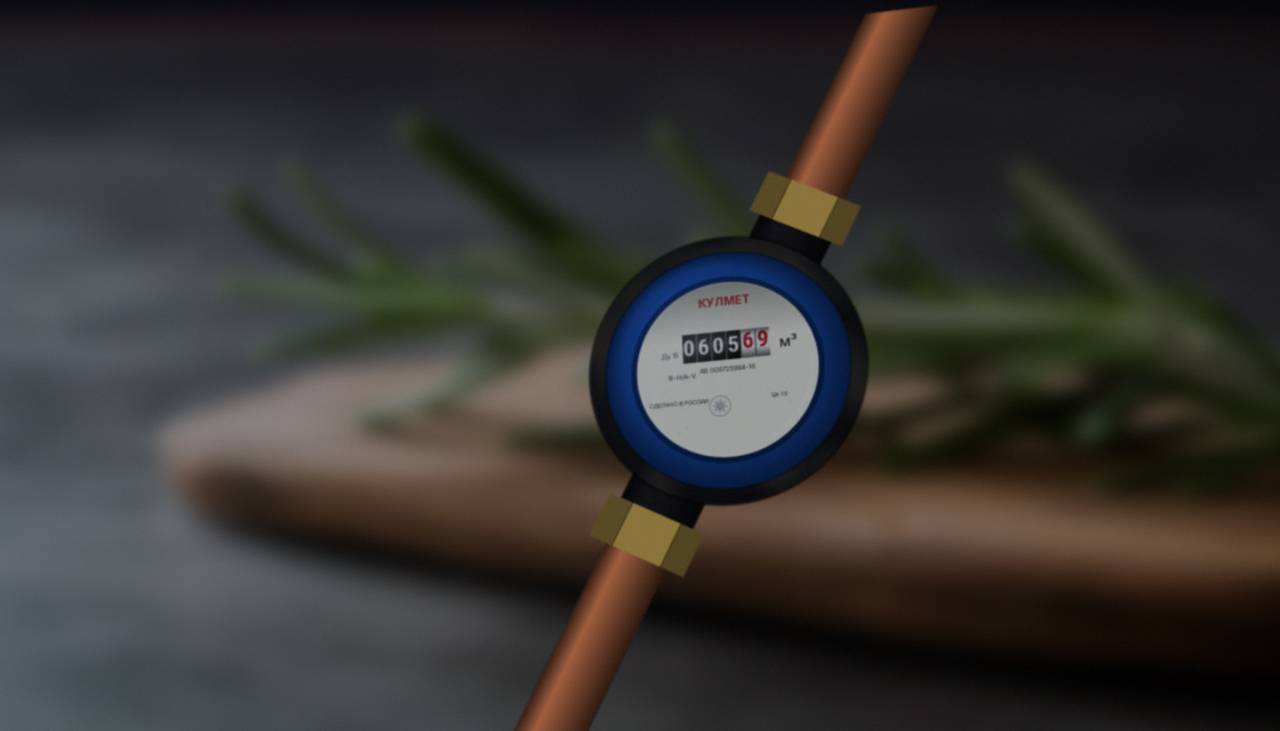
605.69 m³
